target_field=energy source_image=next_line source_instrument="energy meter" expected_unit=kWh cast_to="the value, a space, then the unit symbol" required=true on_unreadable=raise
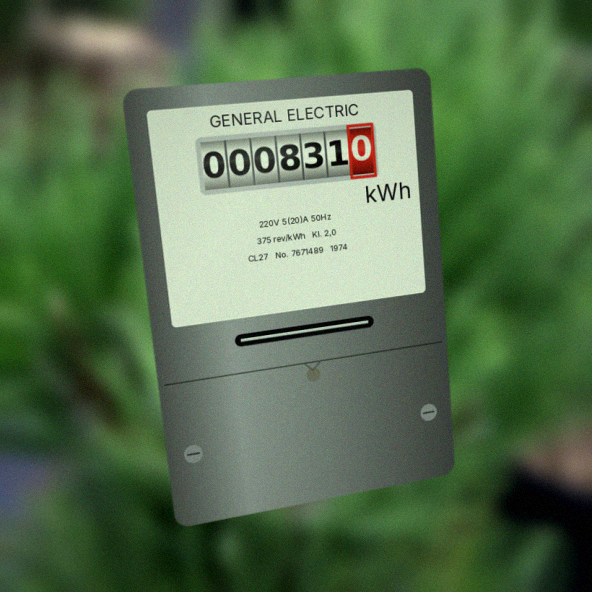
831.0 kWh
